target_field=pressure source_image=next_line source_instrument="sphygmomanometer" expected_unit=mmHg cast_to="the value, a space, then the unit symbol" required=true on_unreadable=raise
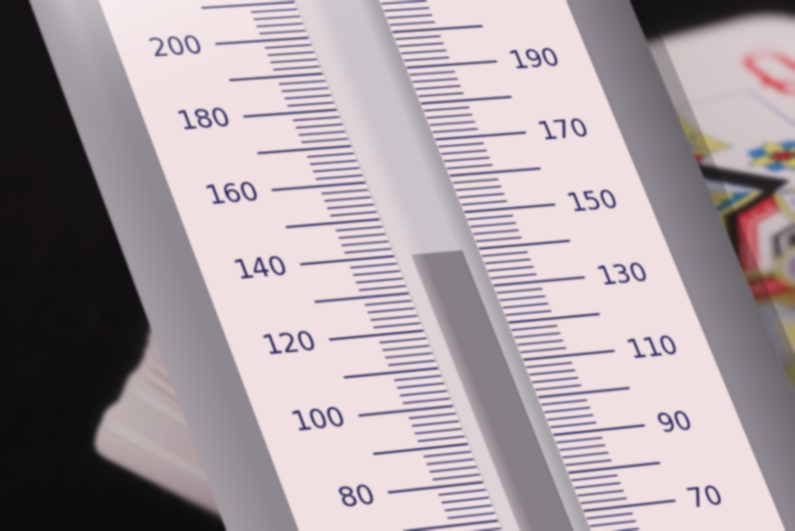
140 mmHg
